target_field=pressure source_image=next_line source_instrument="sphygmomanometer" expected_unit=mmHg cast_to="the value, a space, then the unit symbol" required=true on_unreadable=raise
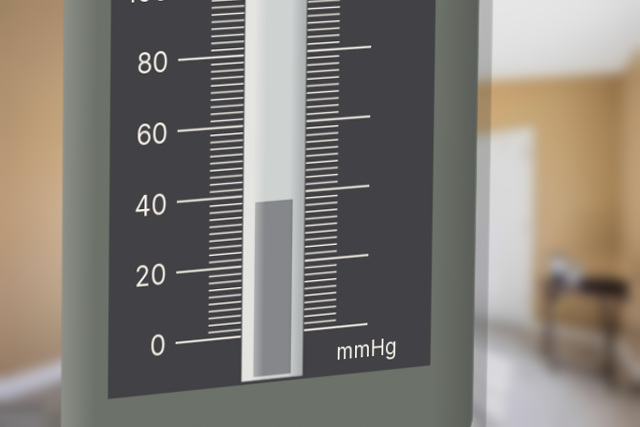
38 mmHg
